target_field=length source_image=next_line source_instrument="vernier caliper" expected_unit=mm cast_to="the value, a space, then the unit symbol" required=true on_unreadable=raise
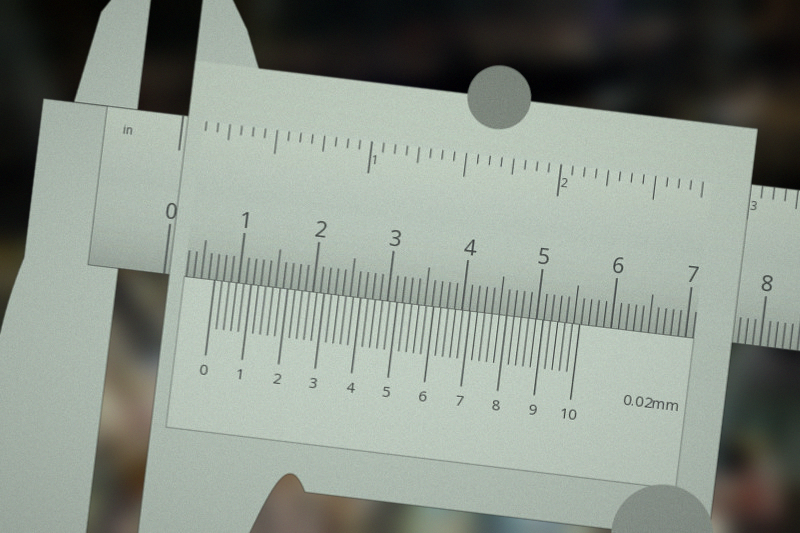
6.8 mm
